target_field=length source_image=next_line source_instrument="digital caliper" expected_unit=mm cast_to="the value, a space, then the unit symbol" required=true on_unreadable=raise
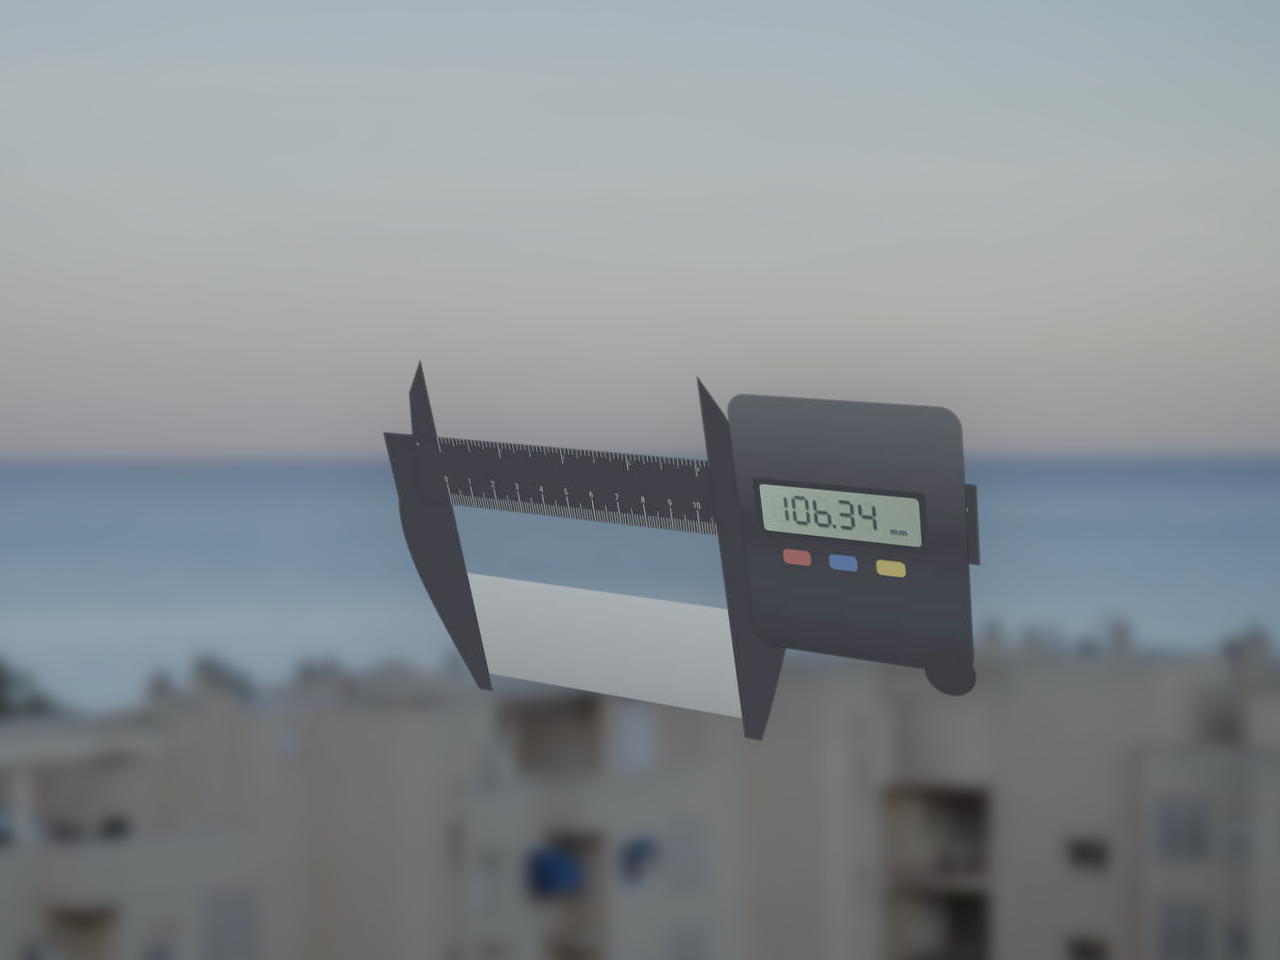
106.34 mm
